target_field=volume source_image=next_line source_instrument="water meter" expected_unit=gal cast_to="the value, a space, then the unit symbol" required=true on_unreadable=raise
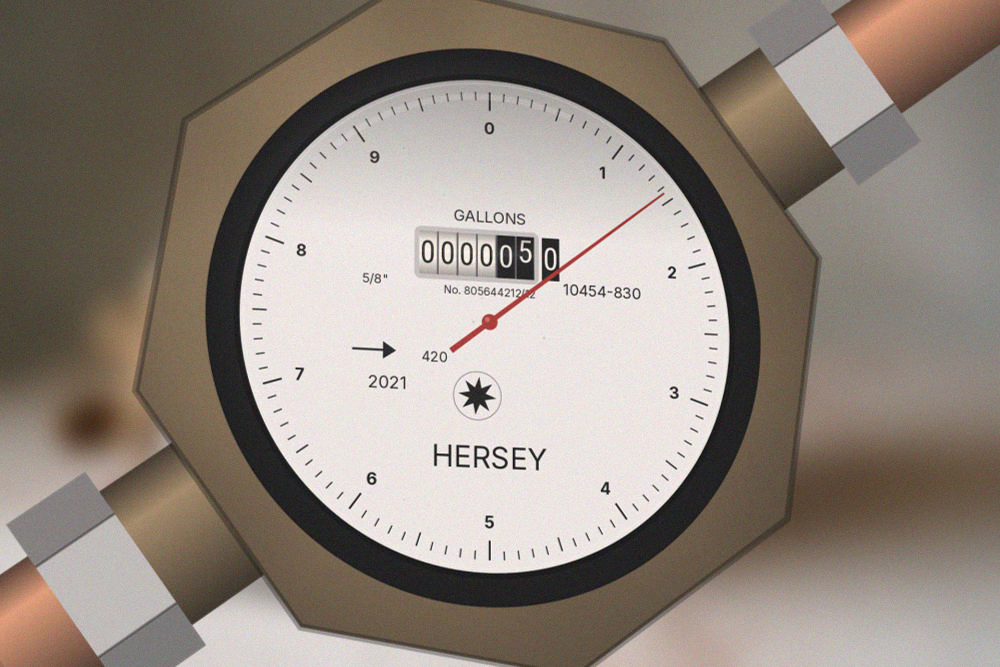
51.4 gal
